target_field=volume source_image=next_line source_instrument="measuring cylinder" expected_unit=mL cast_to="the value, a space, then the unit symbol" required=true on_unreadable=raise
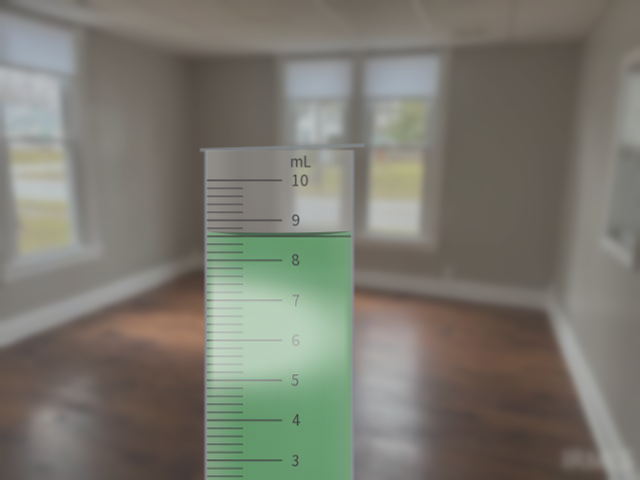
8.6 mL
